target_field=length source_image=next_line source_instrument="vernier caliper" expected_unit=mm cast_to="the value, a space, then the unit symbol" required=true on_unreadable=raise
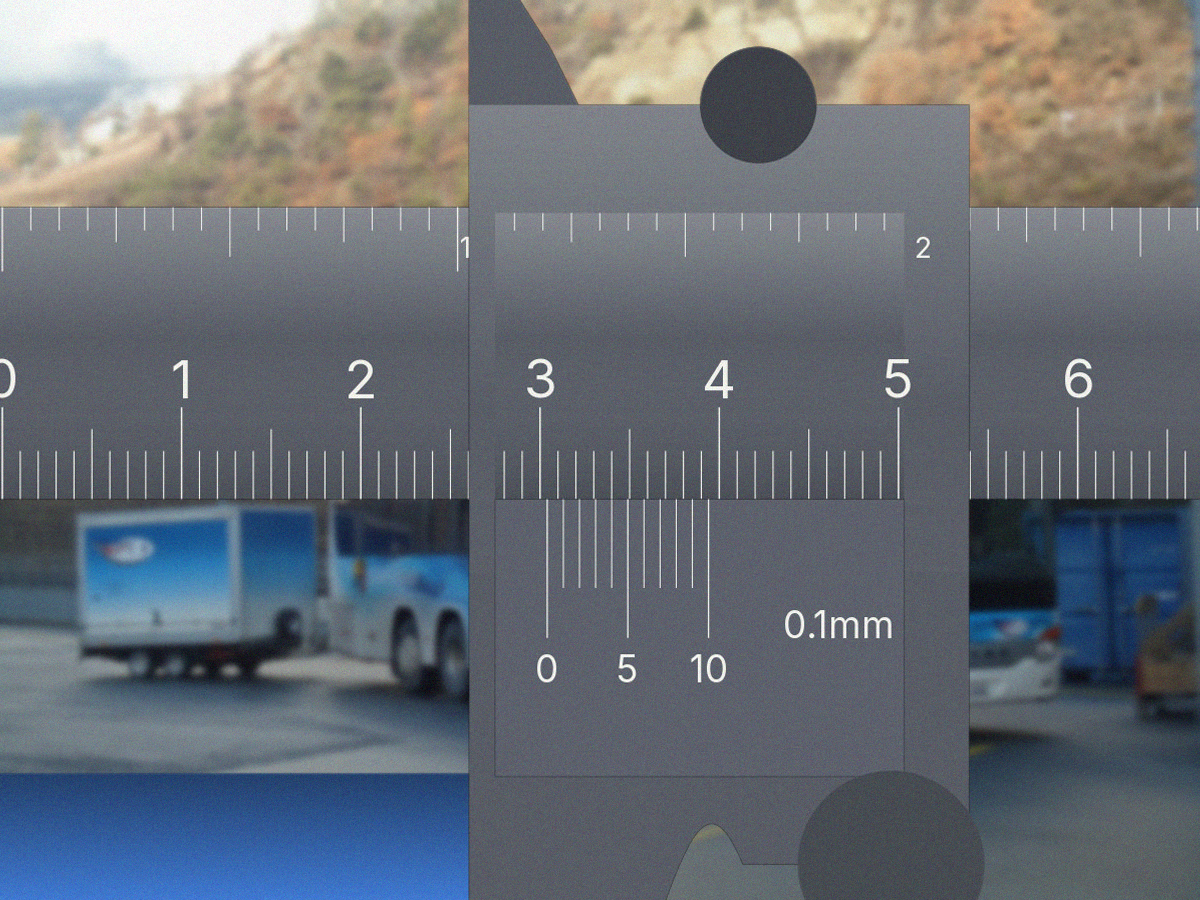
30.4 mm
